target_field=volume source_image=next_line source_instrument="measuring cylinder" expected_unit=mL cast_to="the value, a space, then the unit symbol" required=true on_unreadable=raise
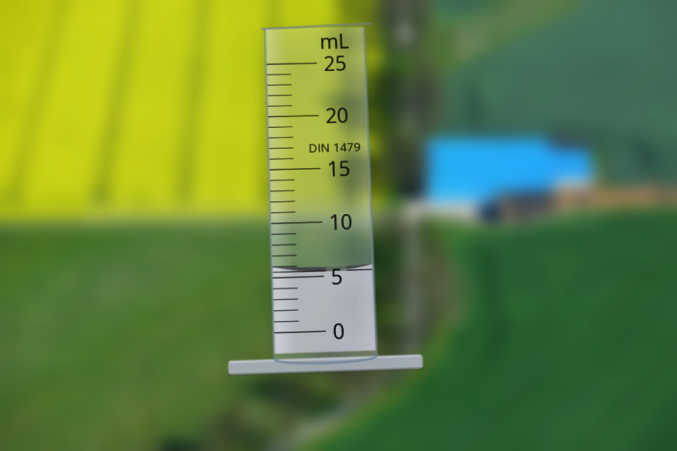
5.5 mL
